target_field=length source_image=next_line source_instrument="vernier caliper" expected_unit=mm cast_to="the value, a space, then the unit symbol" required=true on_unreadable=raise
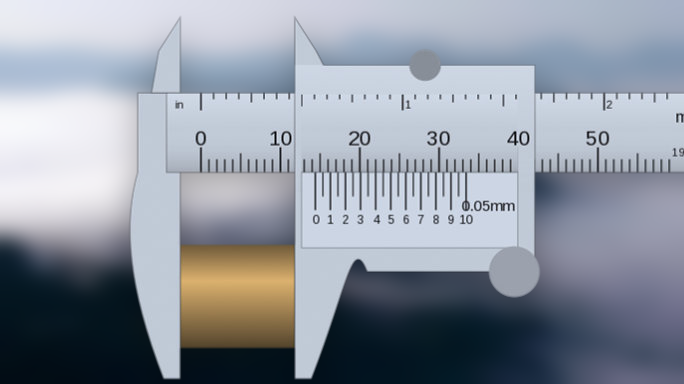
14.4 mm
